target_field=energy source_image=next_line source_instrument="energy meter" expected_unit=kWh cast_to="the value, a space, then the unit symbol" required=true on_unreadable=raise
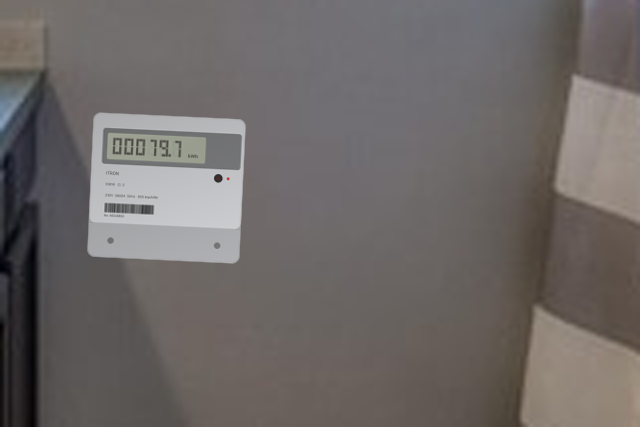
79.7 kWh
